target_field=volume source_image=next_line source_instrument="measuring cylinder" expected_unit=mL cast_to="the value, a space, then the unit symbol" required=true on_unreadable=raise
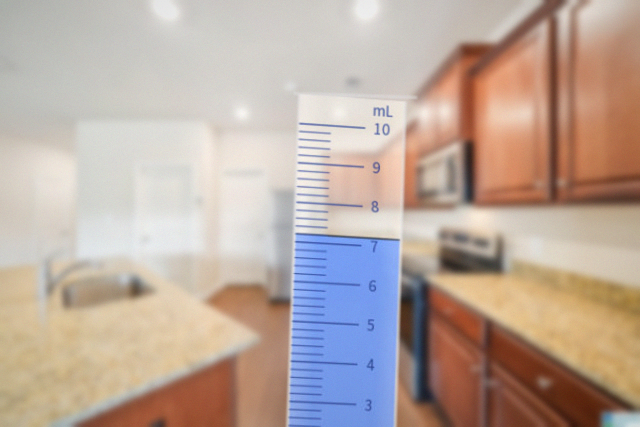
7.2 mL
